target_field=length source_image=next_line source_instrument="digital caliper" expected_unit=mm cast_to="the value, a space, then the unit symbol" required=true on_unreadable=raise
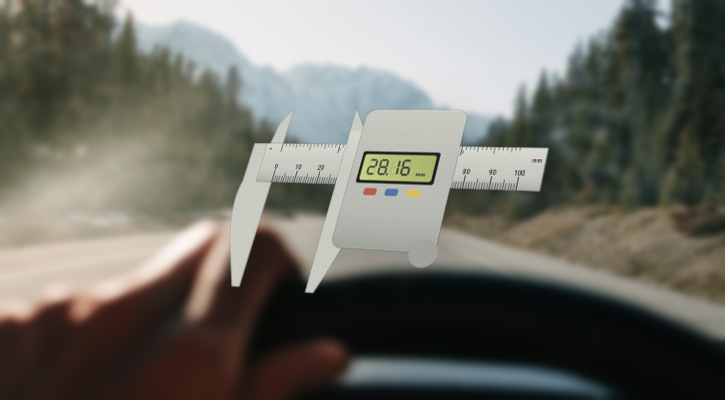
28.16 mm
